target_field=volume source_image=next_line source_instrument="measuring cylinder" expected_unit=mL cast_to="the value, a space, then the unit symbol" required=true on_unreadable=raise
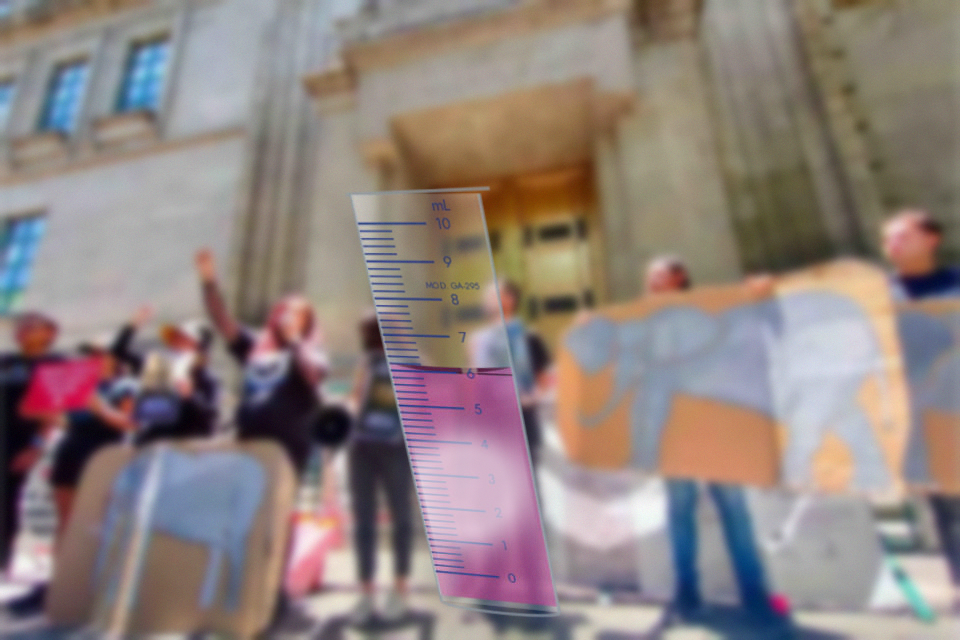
6 mL
